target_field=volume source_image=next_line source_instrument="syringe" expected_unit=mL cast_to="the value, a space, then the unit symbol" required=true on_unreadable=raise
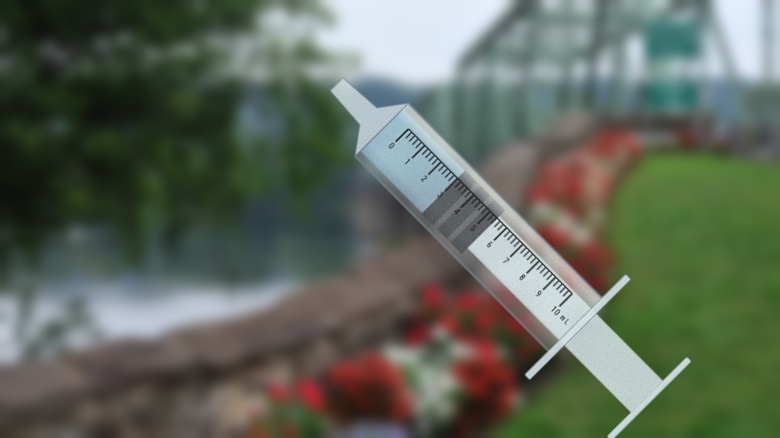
3 mL
